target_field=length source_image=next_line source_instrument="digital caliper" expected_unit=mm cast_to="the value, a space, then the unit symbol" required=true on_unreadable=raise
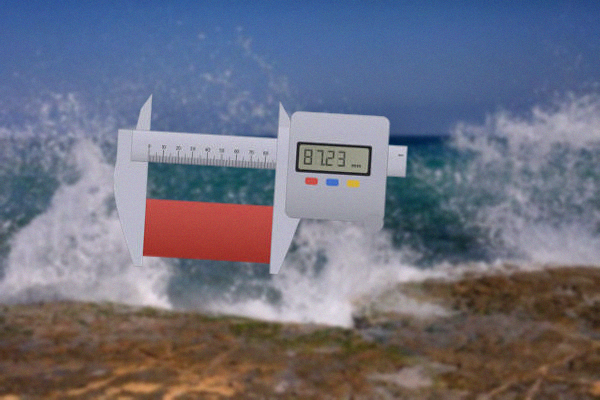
87.23 mm
